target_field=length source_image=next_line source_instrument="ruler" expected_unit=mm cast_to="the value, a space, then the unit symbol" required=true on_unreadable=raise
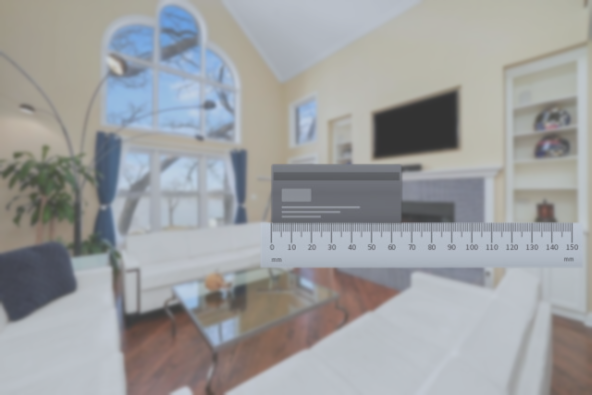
65 mm
